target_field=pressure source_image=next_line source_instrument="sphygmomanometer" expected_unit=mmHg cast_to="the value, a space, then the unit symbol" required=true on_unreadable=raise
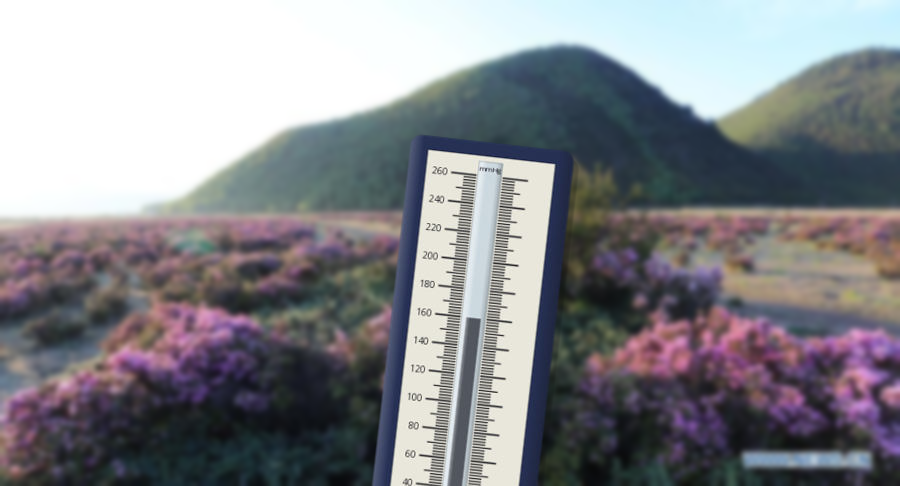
160 mmHg
